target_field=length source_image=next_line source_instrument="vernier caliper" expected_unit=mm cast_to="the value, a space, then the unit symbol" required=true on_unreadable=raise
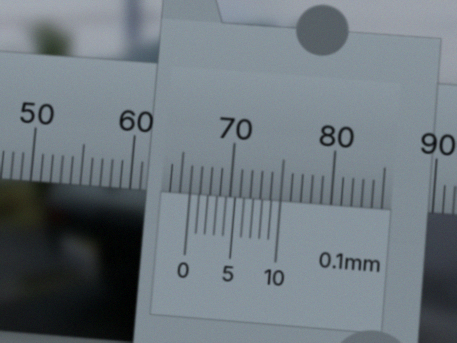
66.0 mm
